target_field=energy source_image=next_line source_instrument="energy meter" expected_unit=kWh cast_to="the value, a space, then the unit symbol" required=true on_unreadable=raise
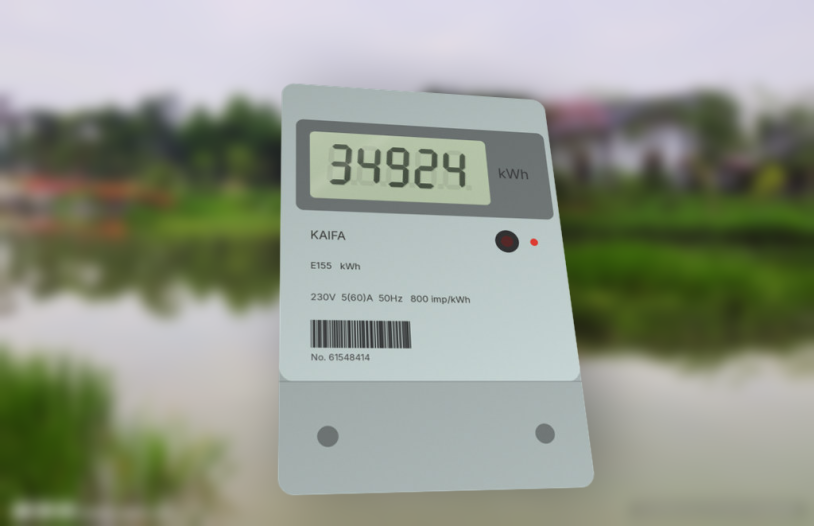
34924 kWh
